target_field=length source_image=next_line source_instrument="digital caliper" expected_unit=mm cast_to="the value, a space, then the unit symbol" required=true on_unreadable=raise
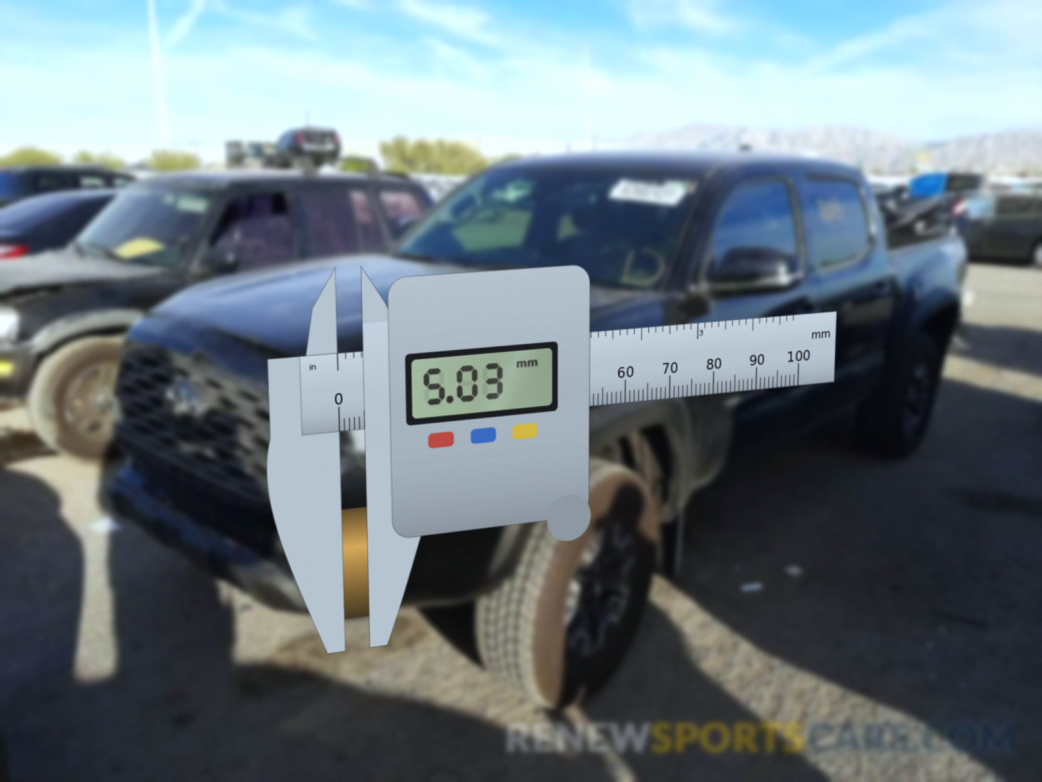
5.03 mm
